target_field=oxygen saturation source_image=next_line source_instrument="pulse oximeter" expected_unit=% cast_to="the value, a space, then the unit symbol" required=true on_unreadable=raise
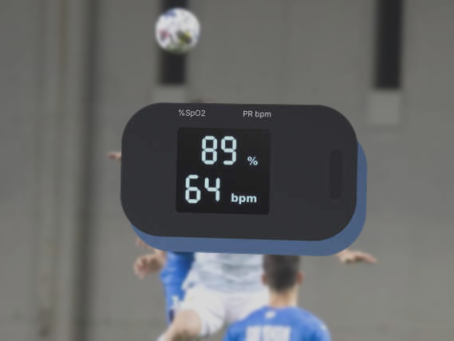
89 %
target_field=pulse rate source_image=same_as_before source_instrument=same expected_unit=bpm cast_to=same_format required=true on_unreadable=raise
64 bpm
